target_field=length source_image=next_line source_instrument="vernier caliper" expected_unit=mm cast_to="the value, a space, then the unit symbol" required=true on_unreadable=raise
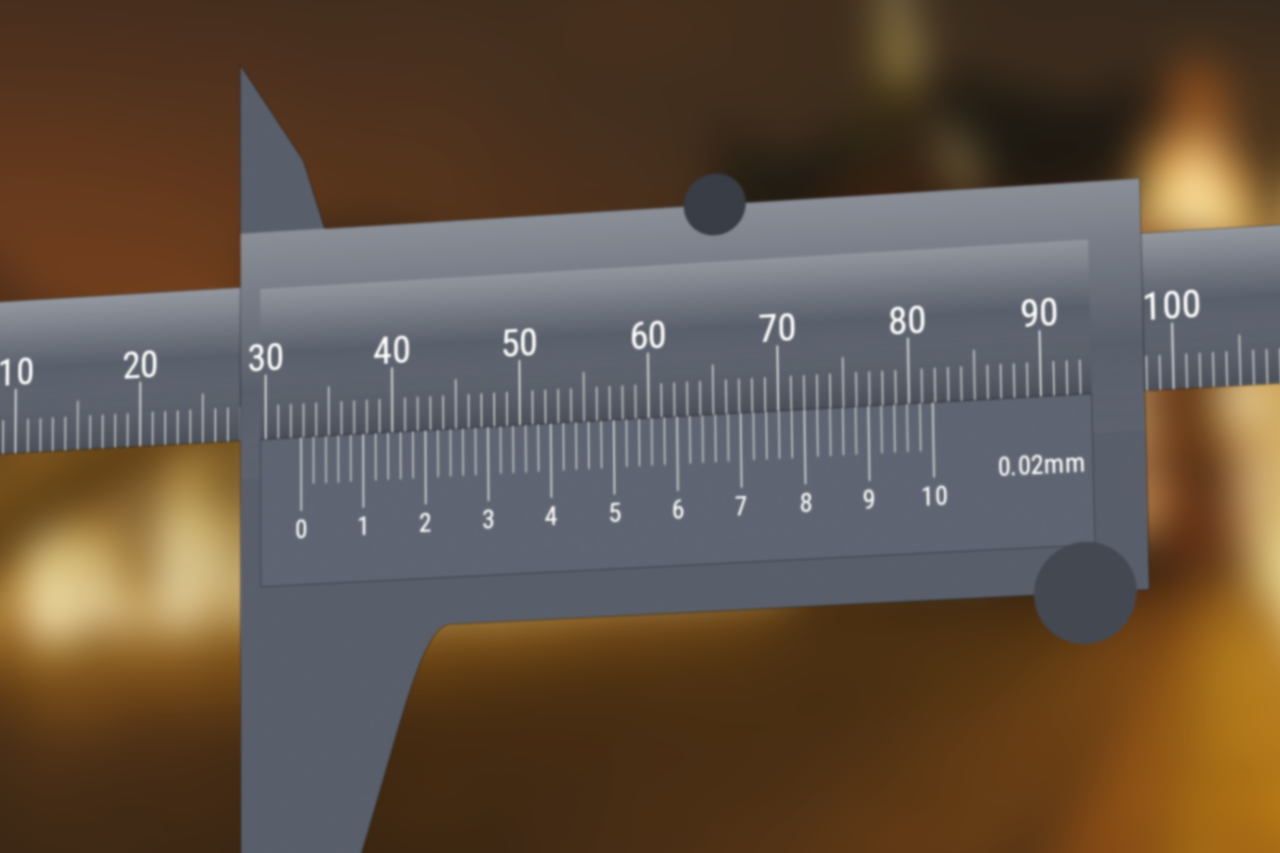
32.8 mm
